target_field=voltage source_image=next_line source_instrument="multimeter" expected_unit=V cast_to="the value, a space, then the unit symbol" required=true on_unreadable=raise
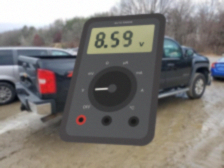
8.59 V
